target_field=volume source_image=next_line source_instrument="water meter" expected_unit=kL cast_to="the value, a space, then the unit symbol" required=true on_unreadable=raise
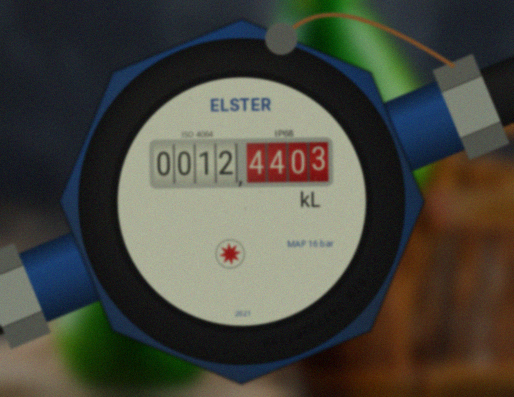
12.4403 kL
